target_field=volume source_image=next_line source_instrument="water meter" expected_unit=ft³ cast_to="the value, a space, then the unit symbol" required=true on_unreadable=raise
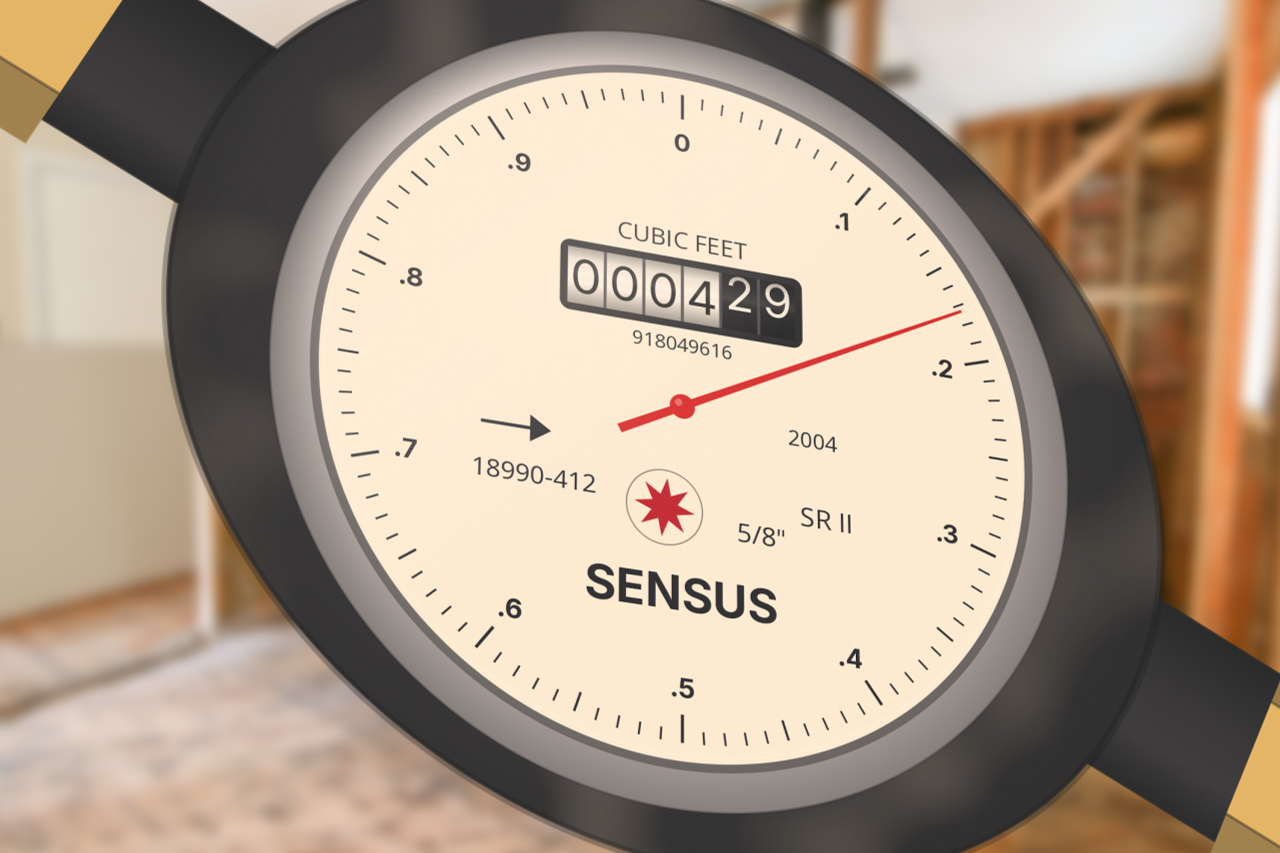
429.17 ft³
